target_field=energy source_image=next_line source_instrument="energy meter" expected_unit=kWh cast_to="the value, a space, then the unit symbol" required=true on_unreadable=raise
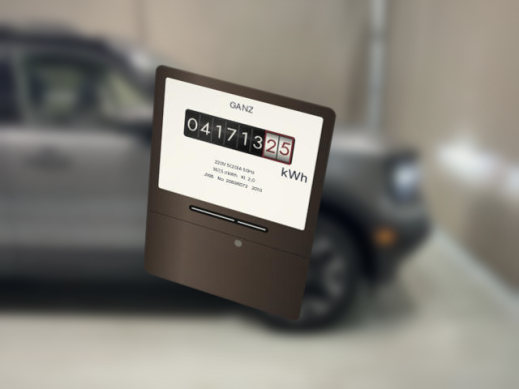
41713.25 kWh
